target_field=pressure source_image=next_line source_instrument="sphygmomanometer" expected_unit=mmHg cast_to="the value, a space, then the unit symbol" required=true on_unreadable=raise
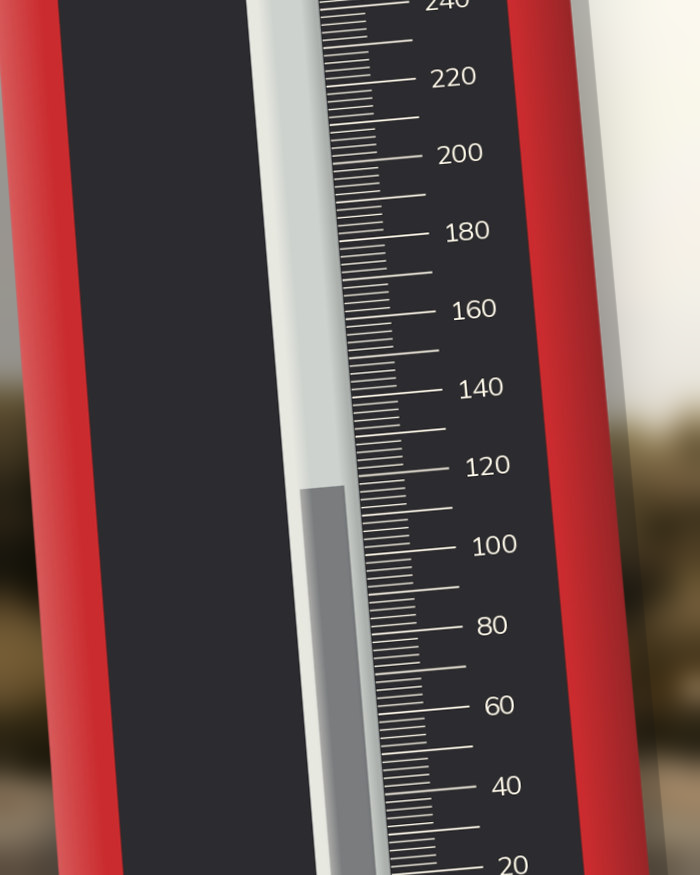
118 mmHg
